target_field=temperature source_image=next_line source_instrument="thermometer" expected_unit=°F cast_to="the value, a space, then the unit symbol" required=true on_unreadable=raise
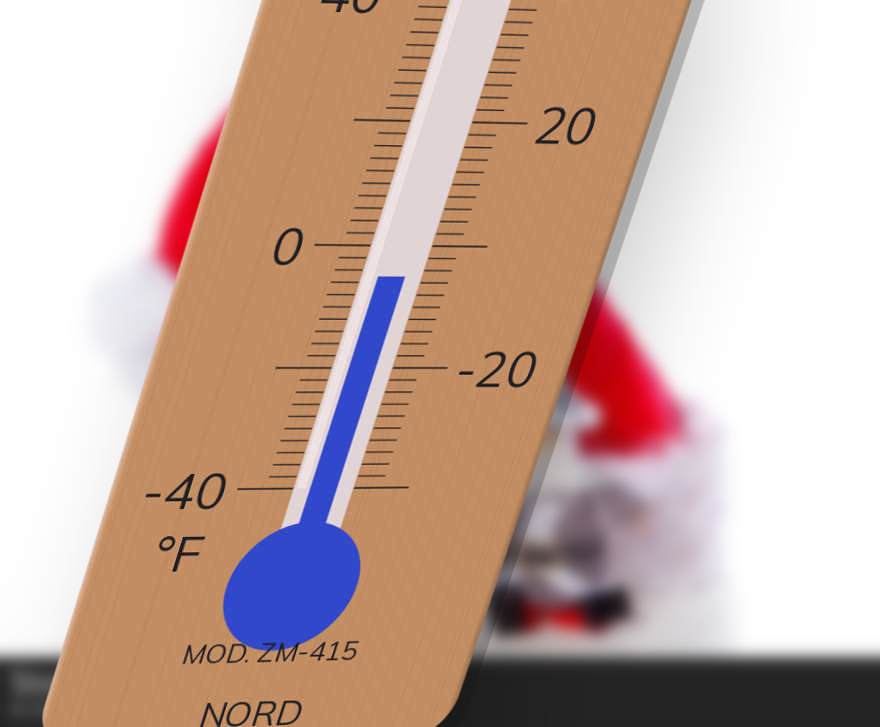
-5 °F
